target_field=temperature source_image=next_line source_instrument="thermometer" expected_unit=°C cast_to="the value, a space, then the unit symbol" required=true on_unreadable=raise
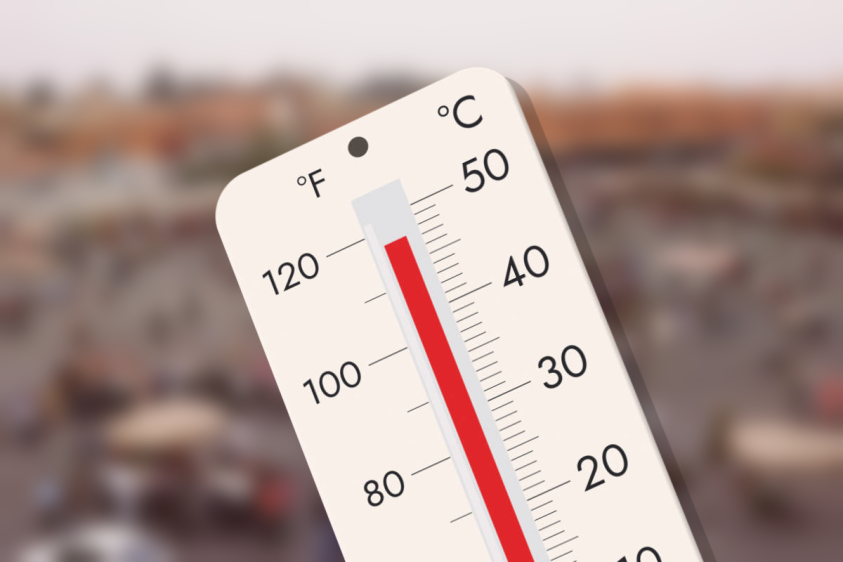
47.5 °C
